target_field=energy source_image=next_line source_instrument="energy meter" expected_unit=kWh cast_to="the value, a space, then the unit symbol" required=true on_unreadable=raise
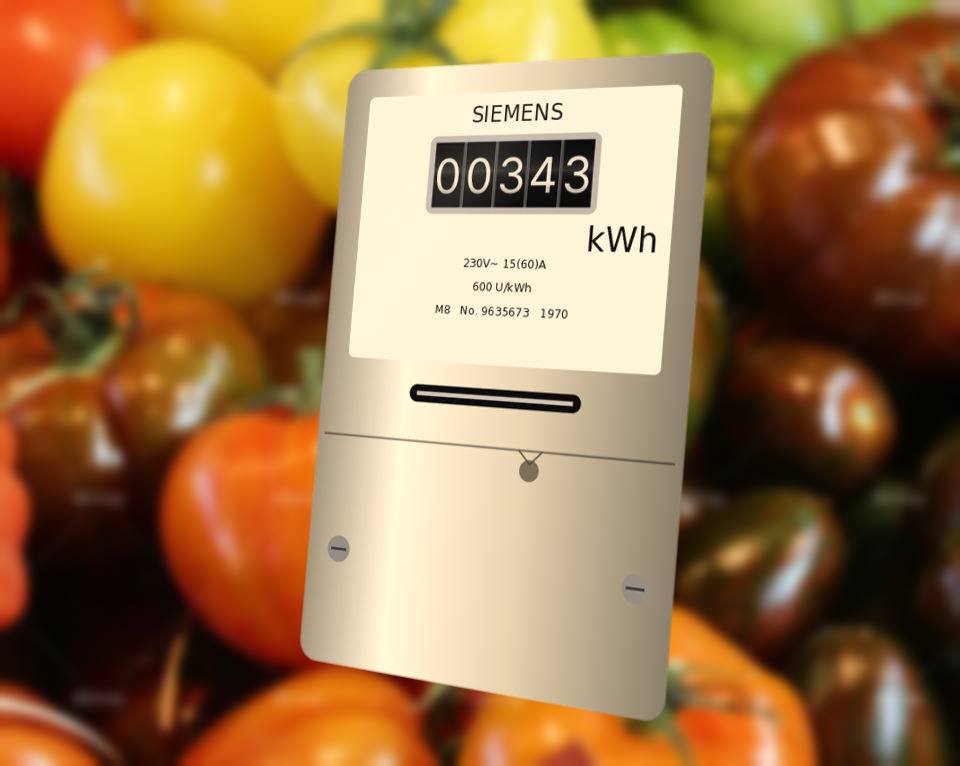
343 kWh
